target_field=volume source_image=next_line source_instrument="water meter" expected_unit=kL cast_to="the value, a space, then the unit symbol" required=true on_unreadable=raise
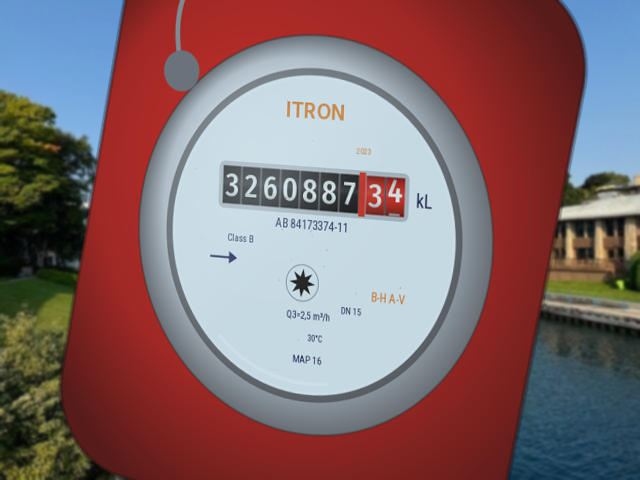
3260887.34 kL
